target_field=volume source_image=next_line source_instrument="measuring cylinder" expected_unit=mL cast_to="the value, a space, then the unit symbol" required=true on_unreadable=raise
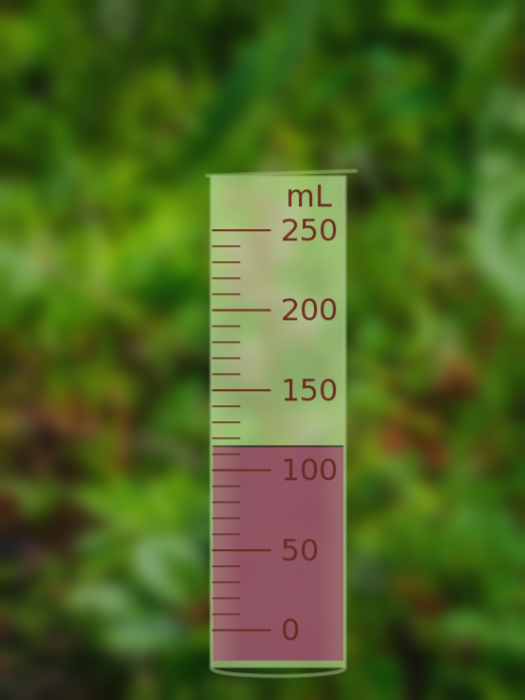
115 mL
